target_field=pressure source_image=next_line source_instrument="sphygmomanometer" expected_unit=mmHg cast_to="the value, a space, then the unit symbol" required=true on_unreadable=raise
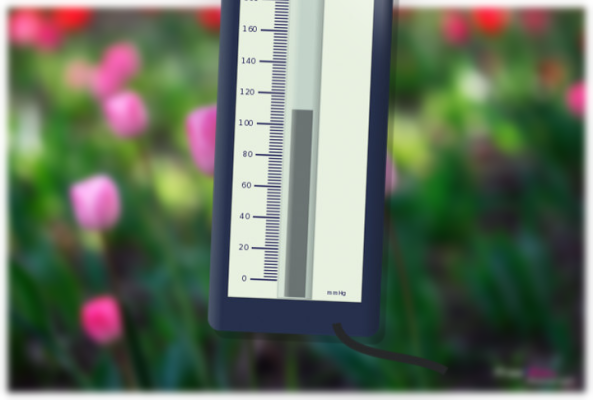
110 mmHg
